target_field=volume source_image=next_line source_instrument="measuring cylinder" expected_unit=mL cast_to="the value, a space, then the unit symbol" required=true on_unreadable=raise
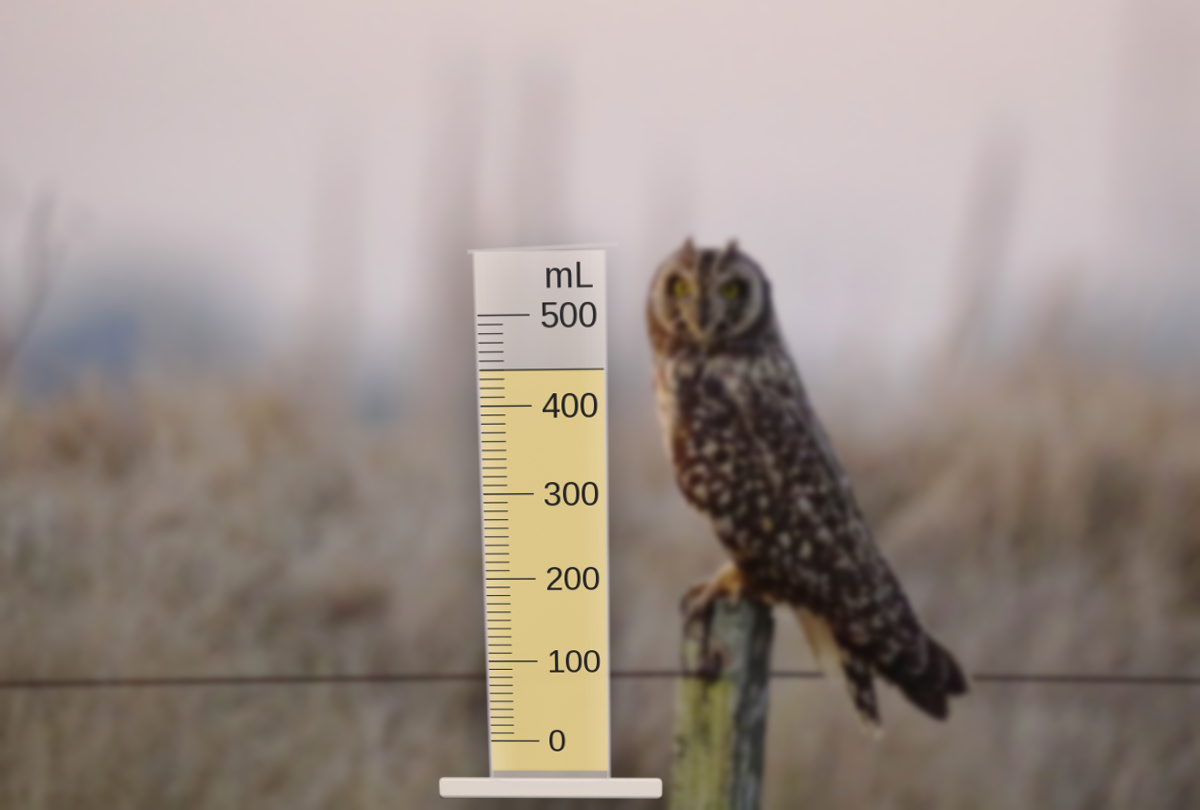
440 mL
